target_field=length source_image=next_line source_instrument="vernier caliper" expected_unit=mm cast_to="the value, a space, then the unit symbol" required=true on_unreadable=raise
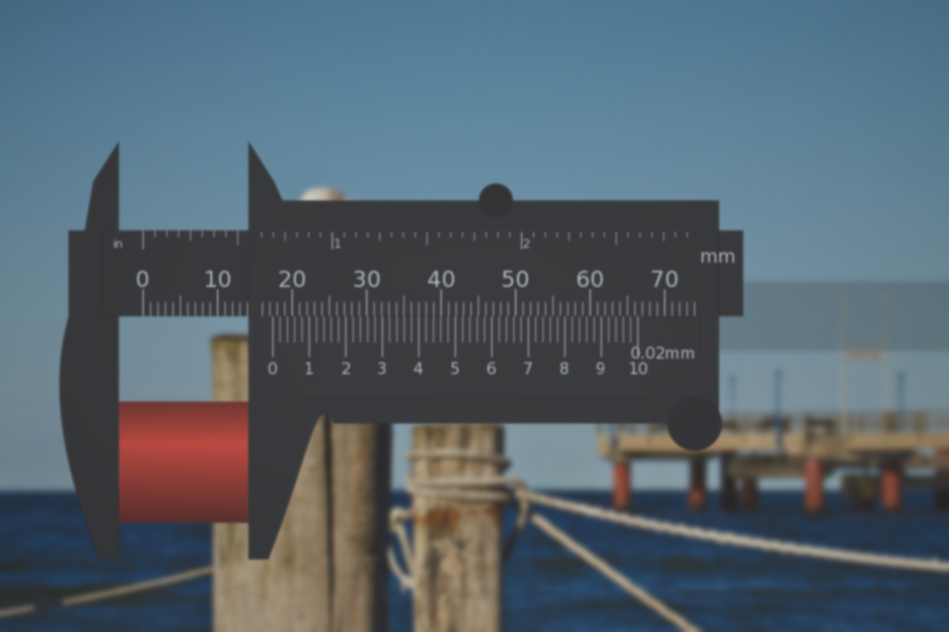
17.4 mm
